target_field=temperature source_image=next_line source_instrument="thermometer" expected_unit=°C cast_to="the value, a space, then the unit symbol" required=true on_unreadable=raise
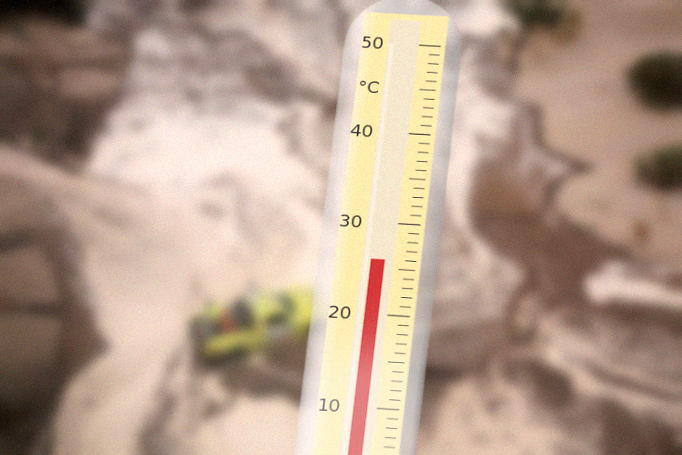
26 °C
